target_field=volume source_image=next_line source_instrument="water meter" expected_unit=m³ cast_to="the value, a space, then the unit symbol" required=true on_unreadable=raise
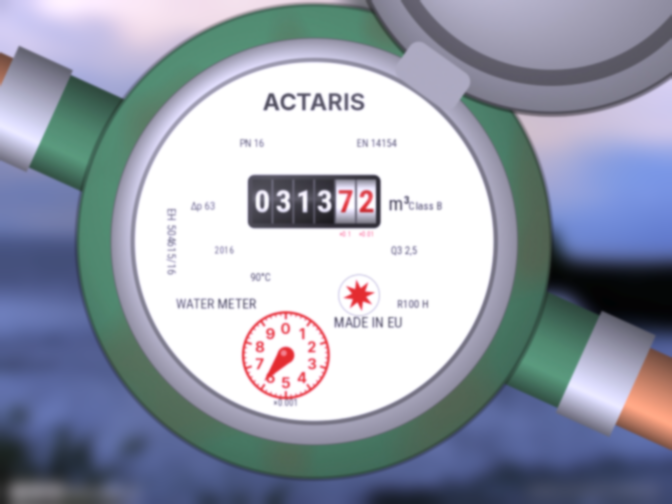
313.726 m³
